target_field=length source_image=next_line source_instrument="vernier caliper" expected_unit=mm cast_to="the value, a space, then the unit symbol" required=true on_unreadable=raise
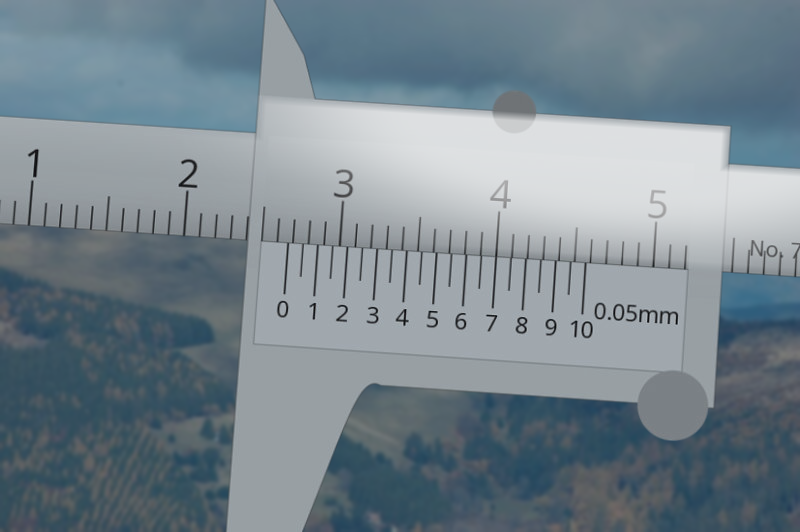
26.7 mm
